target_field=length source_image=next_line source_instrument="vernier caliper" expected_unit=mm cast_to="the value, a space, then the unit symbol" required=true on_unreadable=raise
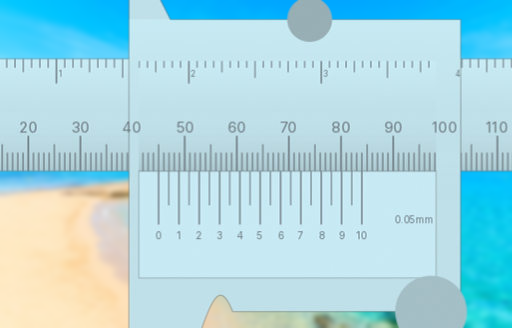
45.0 mm
